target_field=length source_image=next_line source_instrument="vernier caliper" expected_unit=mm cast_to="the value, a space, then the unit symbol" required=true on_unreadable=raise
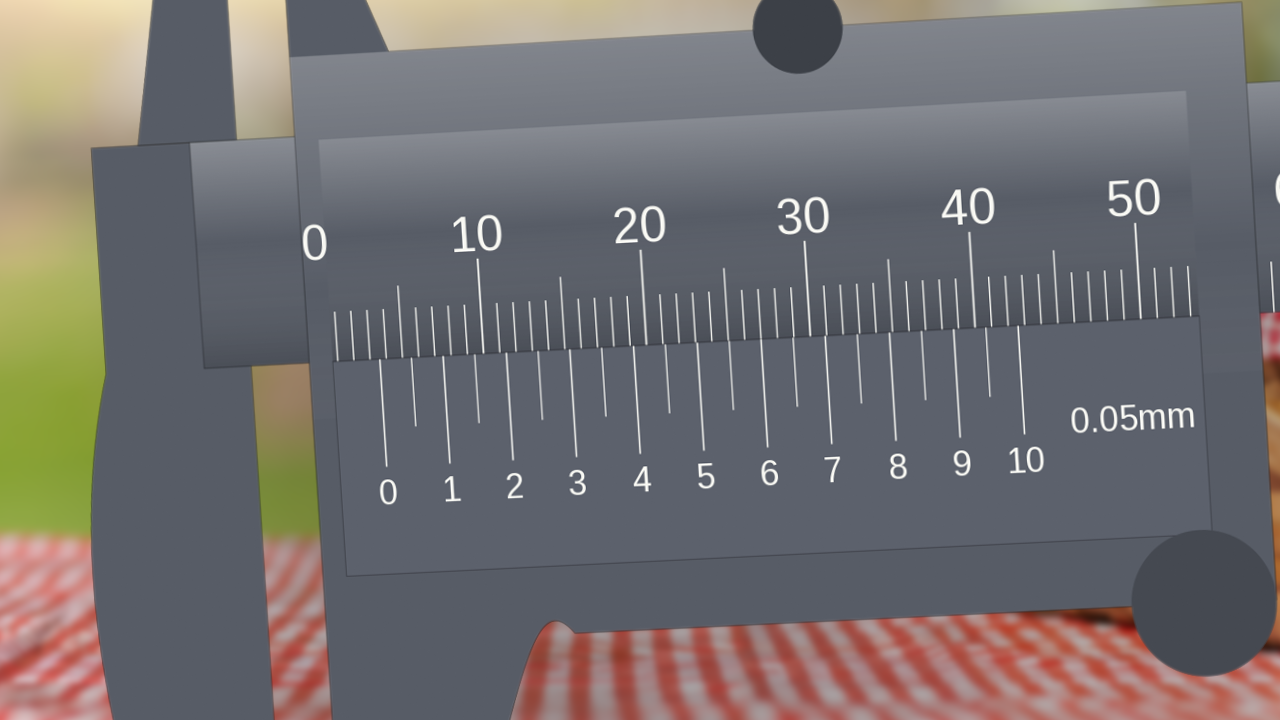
3.6 mm
